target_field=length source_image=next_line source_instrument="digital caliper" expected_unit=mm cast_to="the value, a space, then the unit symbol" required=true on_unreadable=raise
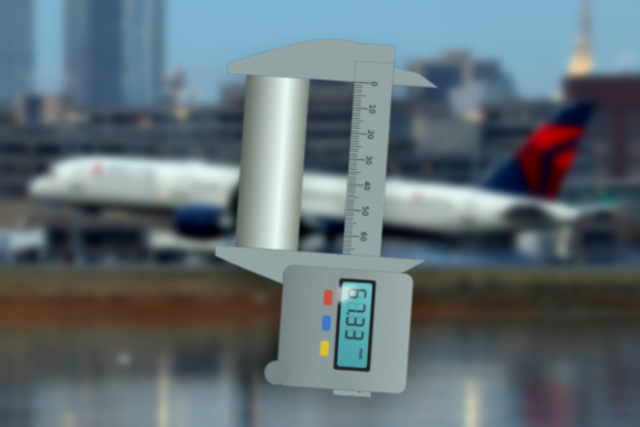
67.33 mm
